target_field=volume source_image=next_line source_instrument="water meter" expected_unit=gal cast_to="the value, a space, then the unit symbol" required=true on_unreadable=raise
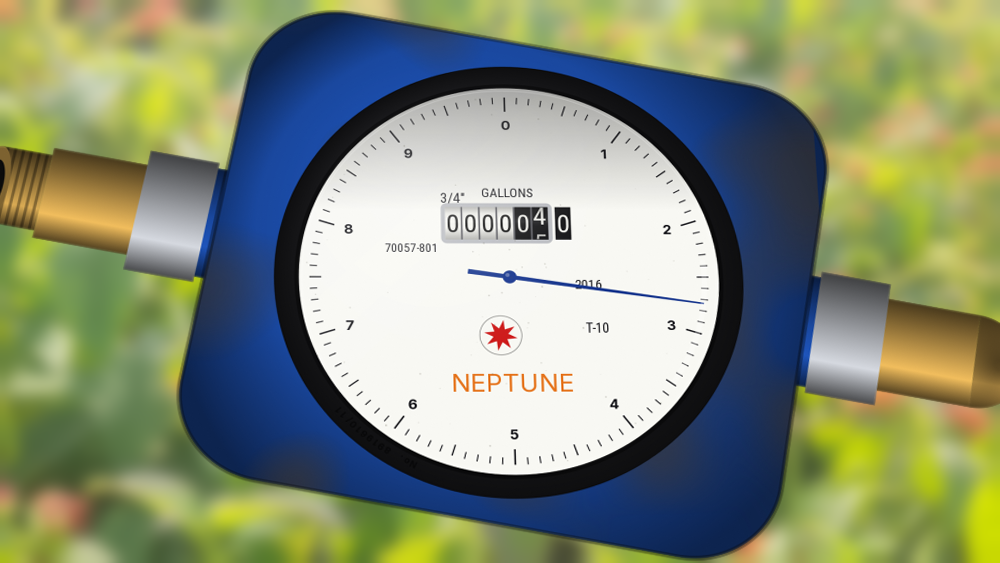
42.7 gal
